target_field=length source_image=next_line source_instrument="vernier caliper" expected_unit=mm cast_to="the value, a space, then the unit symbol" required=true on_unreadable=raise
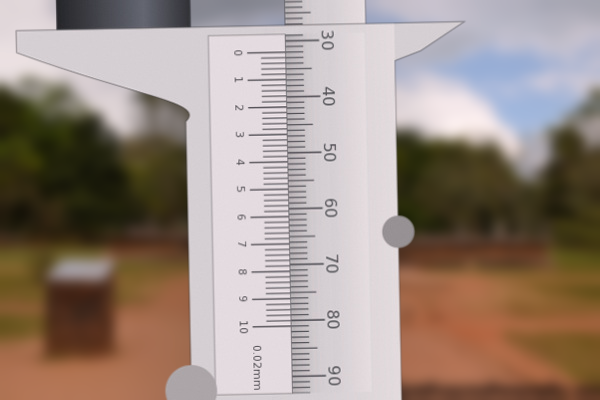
32.0 mm
